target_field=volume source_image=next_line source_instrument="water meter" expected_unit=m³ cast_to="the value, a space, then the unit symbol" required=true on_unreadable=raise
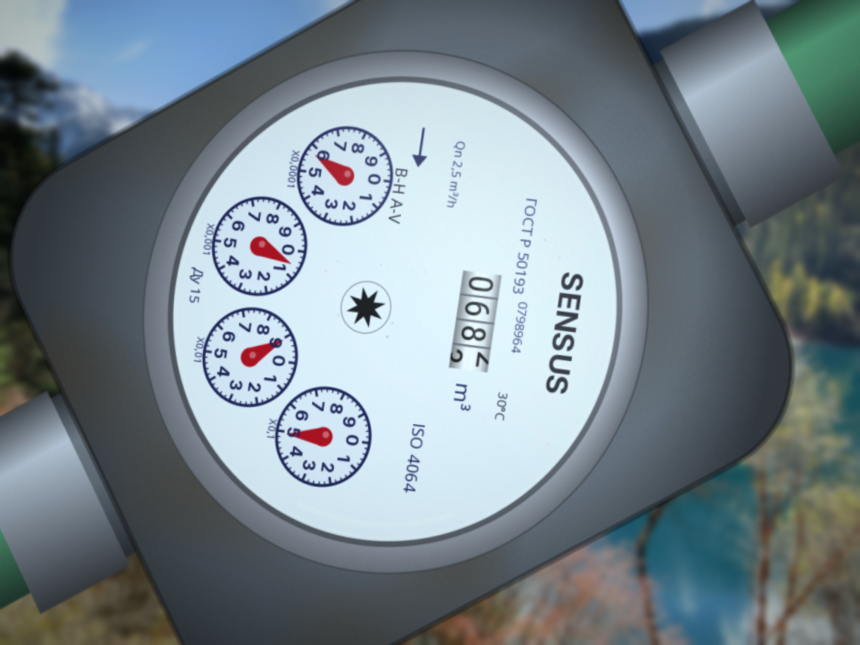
682.4905 m³
